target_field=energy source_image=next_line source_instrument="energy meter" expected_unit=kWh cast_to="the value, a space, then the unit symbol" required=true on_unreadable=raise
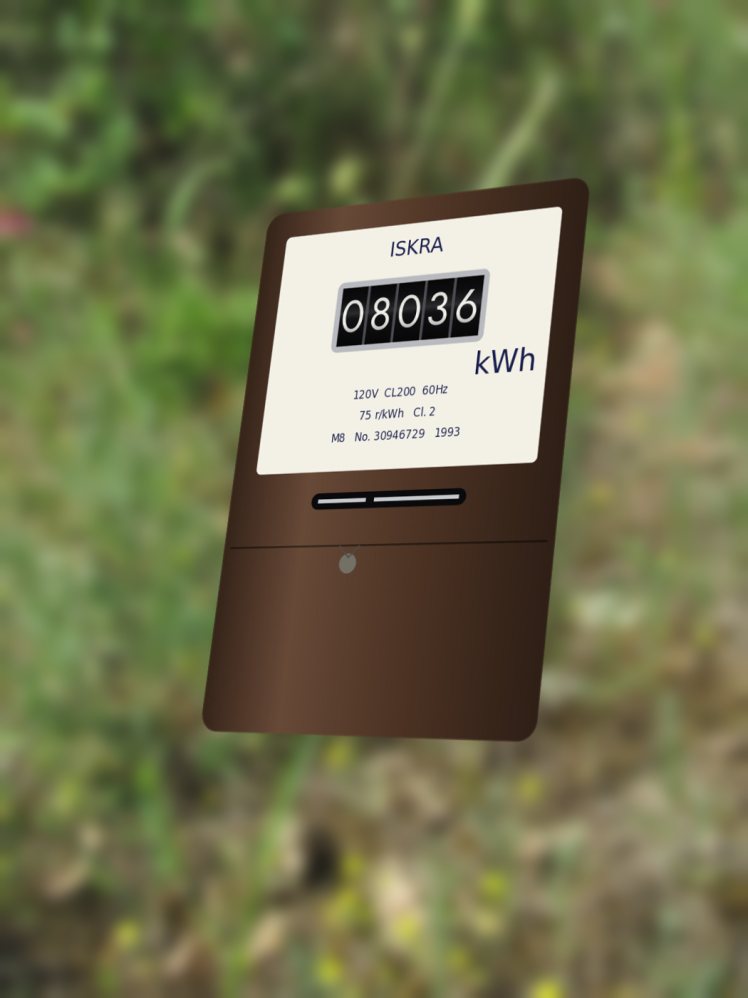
8036 kWh
